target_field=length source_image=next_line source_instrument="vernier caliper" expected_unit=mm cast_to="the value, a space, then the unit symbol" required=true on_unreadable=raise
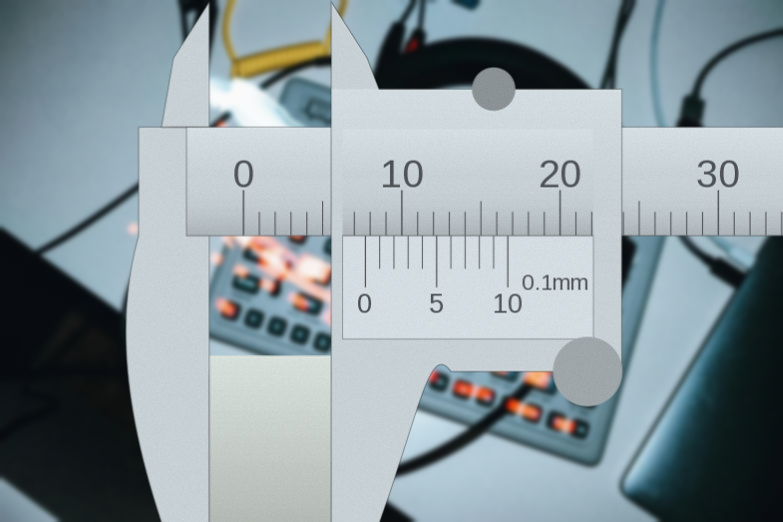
7.7 mm
